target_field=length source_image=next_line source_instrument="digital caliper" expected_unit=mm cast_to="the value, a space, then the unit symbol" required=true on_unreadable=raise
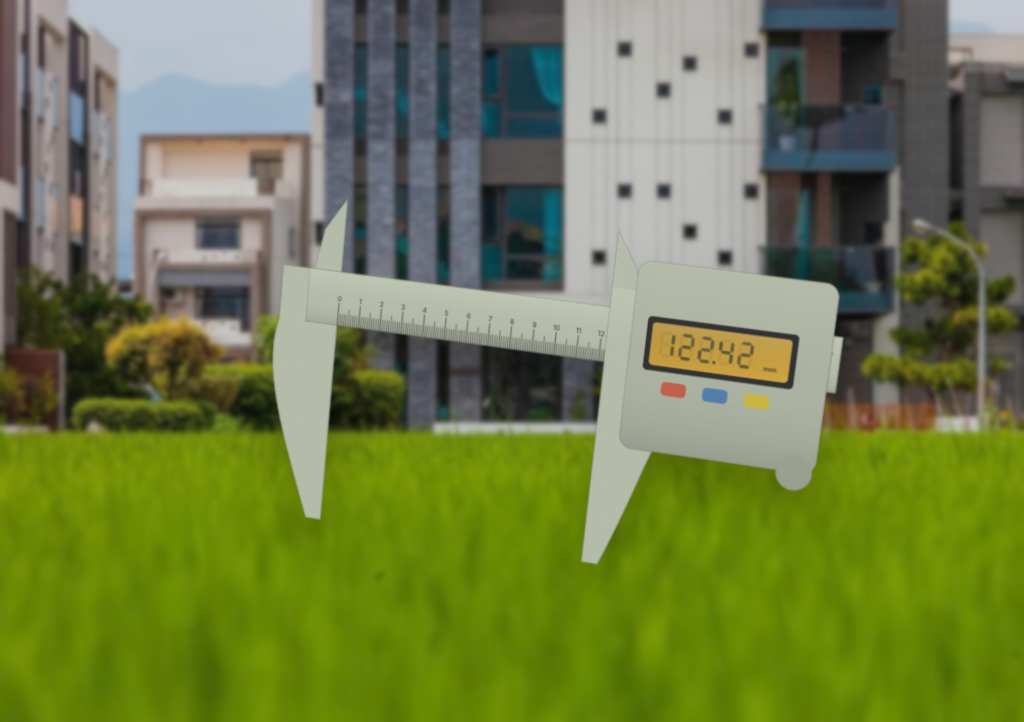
122.42 mm
